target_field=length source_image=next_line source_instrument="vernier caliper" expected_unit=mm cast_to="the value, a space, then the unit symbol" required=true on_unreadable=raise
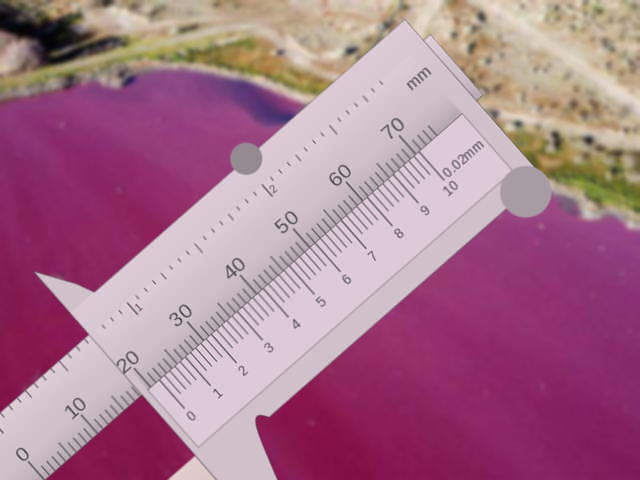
21.6 mm
